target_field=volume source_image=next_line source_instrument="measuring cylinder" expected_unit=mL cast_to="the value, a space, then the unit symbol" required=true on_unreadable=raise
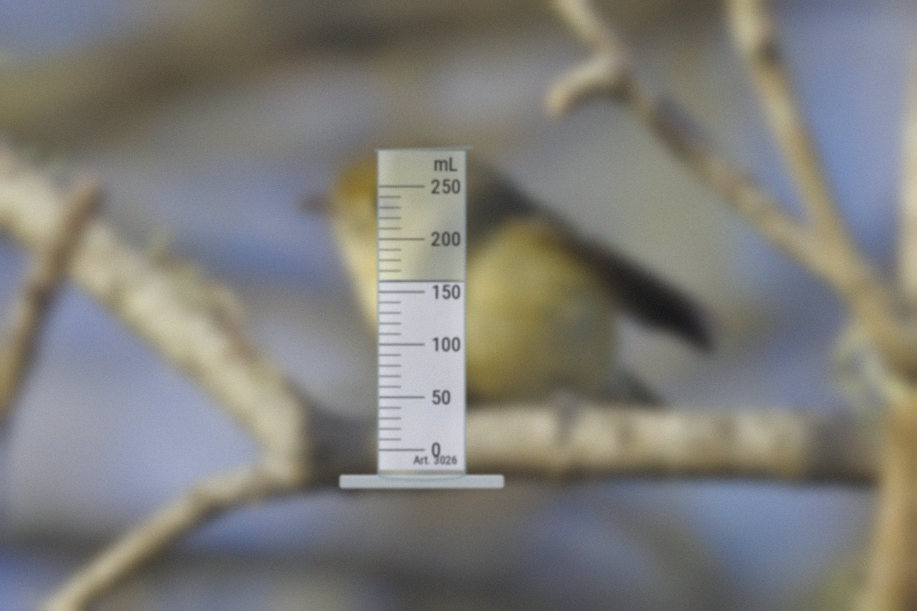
160 mL
